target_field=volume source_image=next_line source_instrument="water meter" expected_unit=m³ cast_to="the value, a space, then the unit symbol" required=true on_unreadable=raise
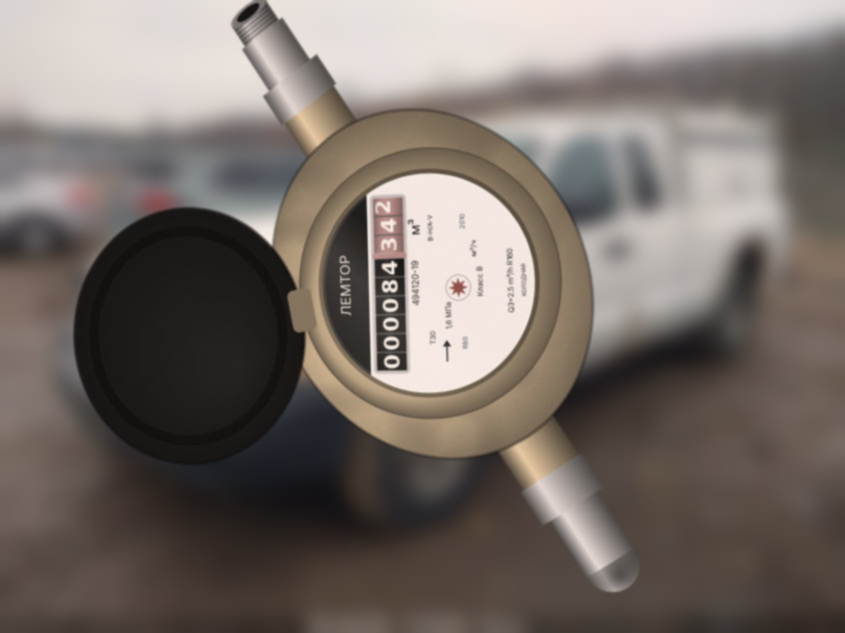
84.342 m³
